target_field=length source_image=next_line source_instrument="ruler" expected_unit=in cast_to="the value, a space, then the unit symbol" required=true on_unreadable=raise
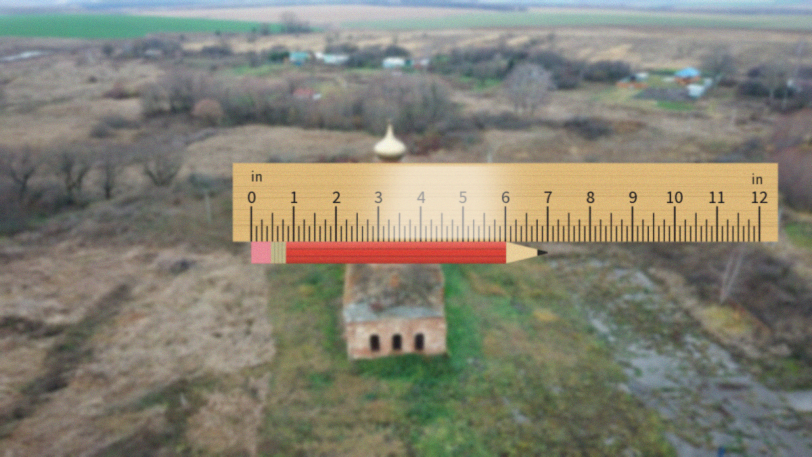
7 in
